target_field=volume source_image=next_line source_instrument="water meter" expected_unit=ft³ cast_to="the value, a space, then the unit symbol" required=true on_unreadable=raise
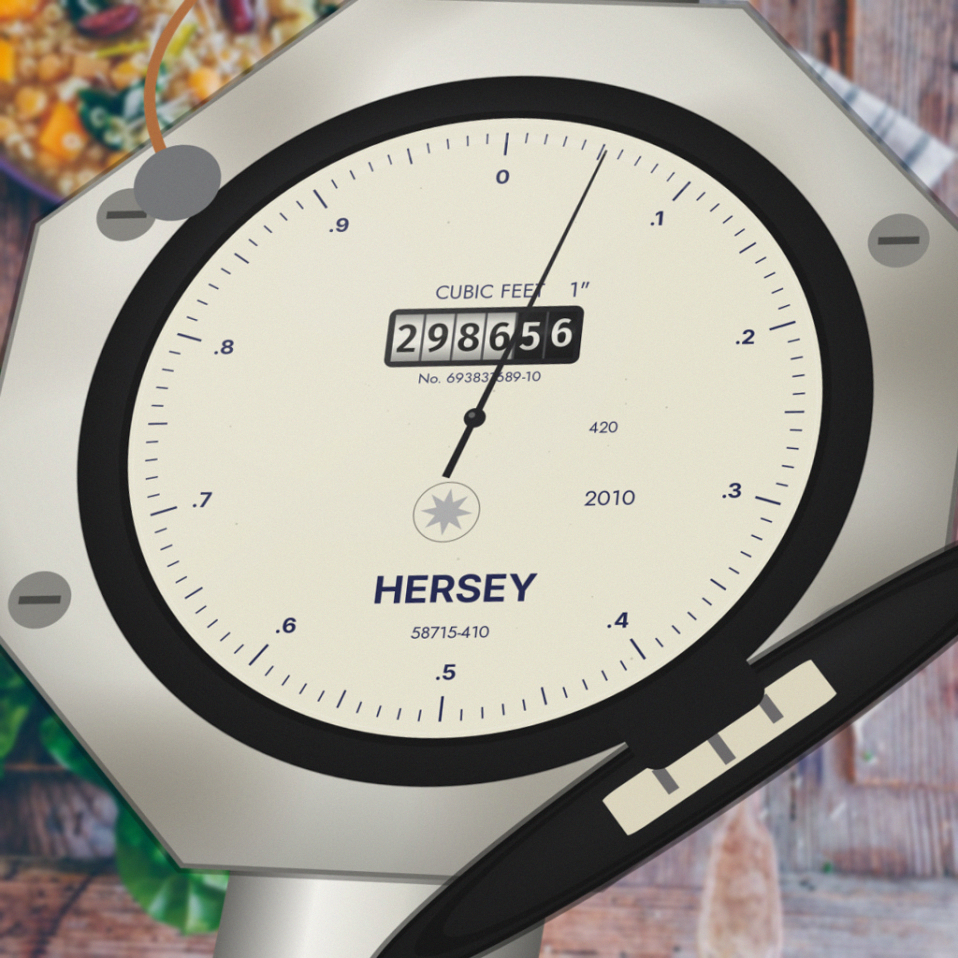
298656.05 ft³
